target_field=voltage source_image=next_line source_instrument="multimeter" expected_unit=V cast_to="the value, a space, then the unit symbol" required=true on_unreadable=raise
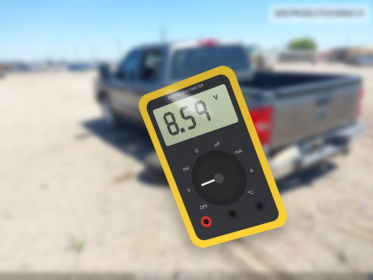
8.59 V
